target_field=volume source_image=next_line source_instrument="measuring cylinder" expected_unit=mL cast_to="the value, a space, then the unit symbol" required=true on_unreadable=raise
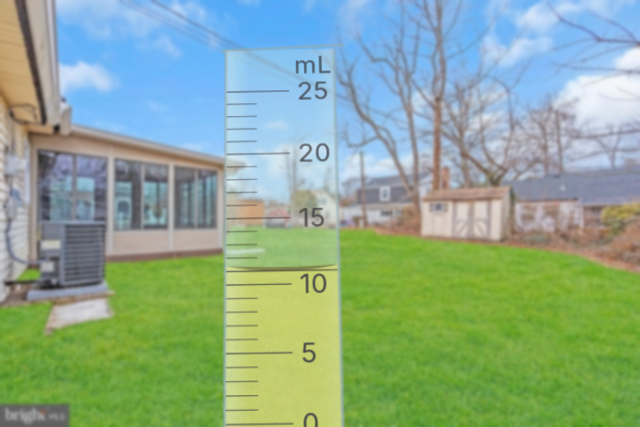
11 mL
